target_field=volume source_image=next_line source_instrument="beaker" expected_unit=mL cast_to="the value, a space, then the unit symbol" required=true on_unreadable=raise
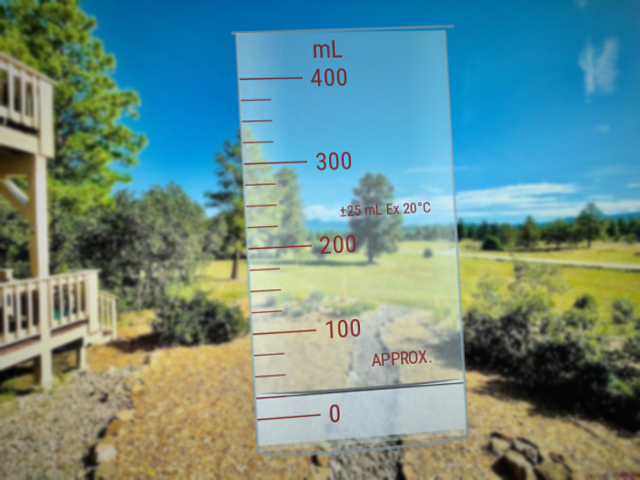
25 mL
